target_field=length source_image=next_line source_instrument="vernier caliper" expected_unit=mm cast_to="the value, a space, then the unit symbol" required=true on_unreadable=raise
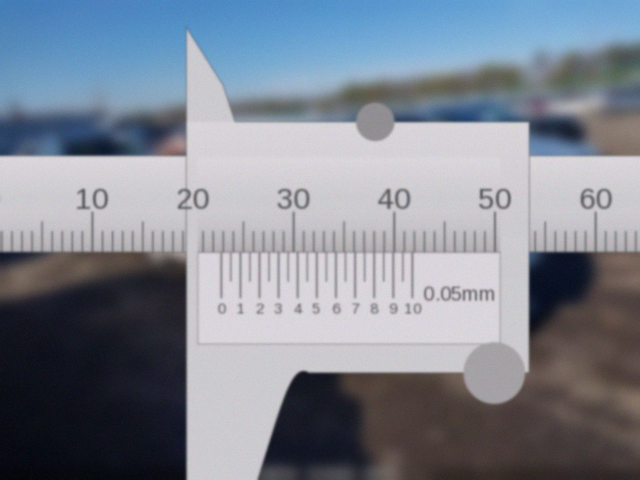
22.8 mm
